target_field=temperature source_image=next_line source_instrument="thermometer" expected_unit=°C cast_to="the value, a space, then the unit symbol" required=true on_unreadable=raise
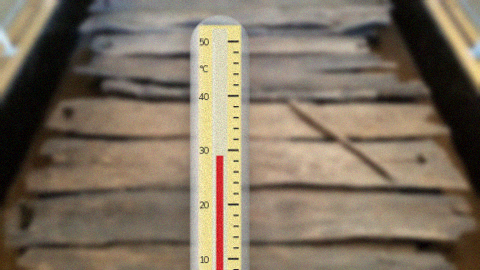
29 °C
